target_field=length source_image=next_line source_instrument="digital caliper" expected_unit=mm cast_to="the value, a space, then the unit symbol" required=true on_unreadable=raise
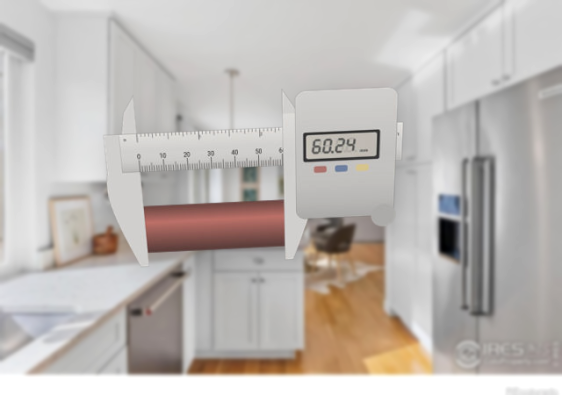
60.24 mm
